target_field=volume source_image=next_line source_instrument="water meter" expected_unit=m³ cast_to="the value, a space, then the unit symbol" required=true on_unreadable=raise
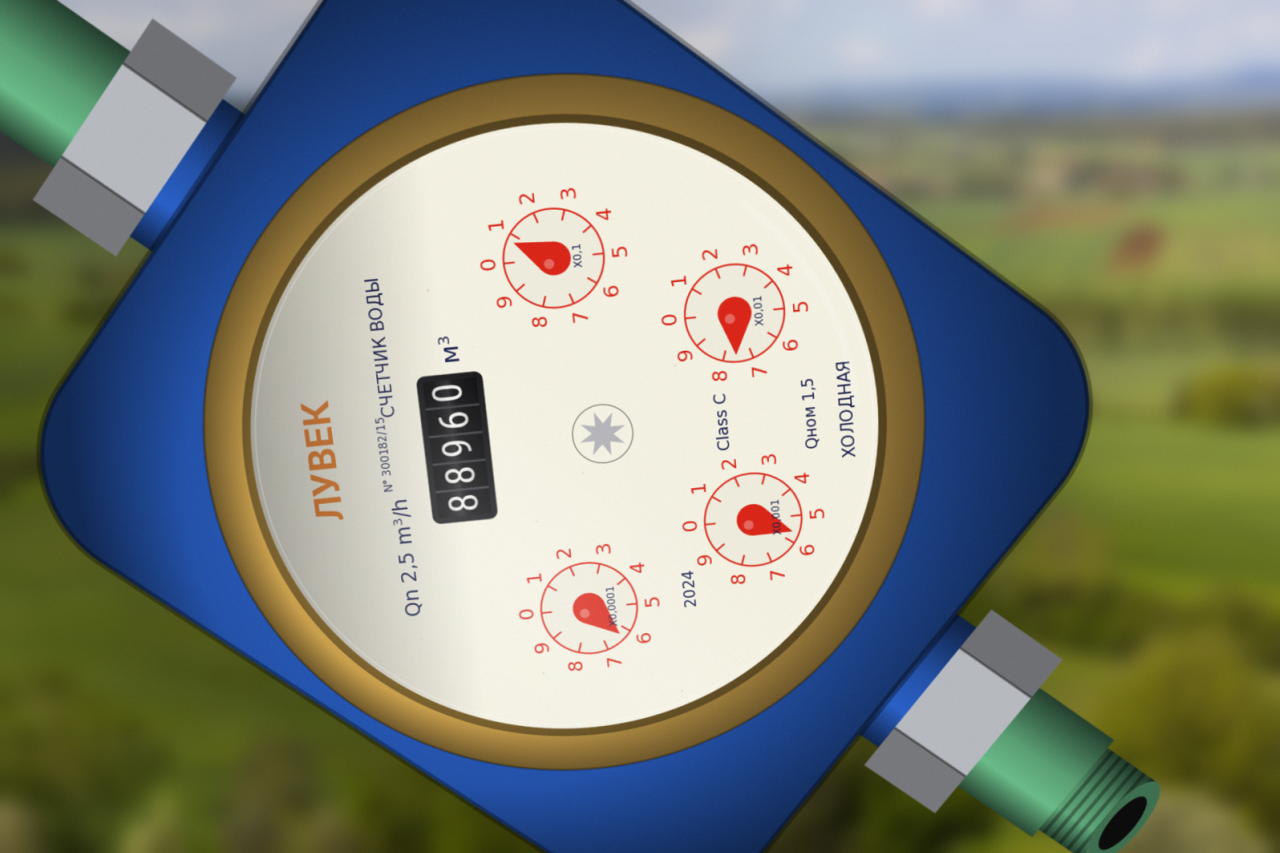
88960.0756 m³
